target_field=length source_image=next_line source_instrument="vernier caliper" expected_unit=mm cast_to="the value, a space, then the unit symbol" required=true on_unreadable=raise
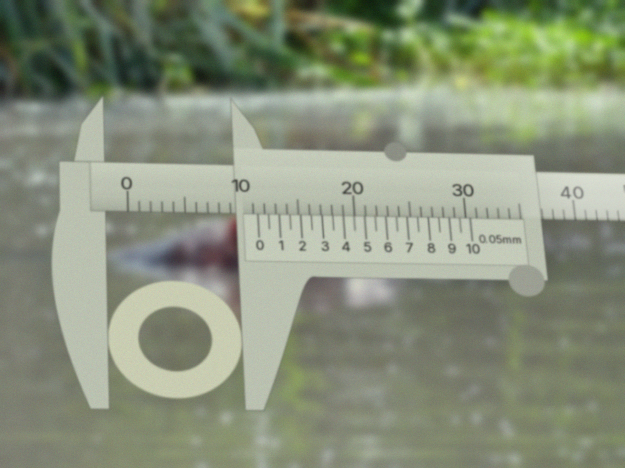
11.4 mm
